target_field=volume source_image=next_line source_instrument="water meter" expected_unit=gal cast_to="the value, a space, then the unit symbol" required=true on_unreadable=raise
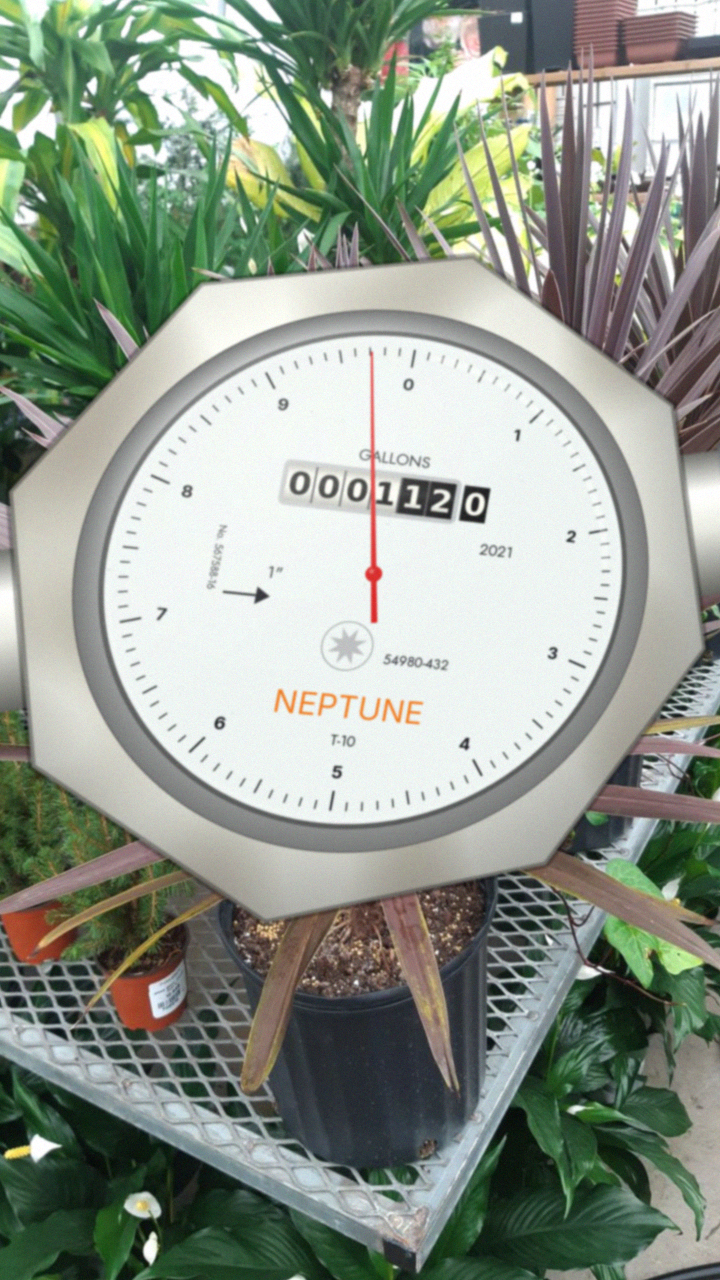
1119.7 gal
